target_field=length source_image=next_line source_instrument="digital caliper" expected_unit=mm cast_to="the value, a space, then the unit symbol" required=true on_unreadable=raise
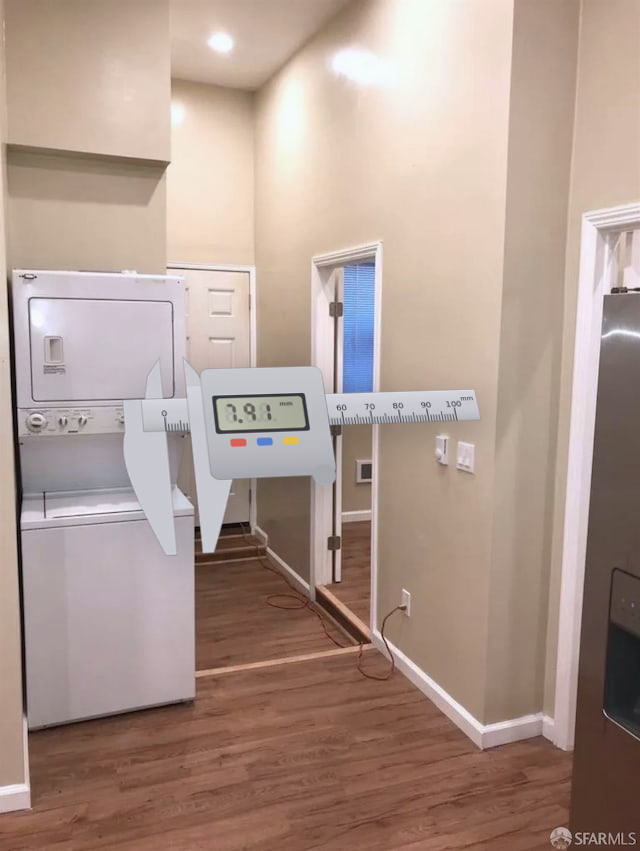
7.91 mm
